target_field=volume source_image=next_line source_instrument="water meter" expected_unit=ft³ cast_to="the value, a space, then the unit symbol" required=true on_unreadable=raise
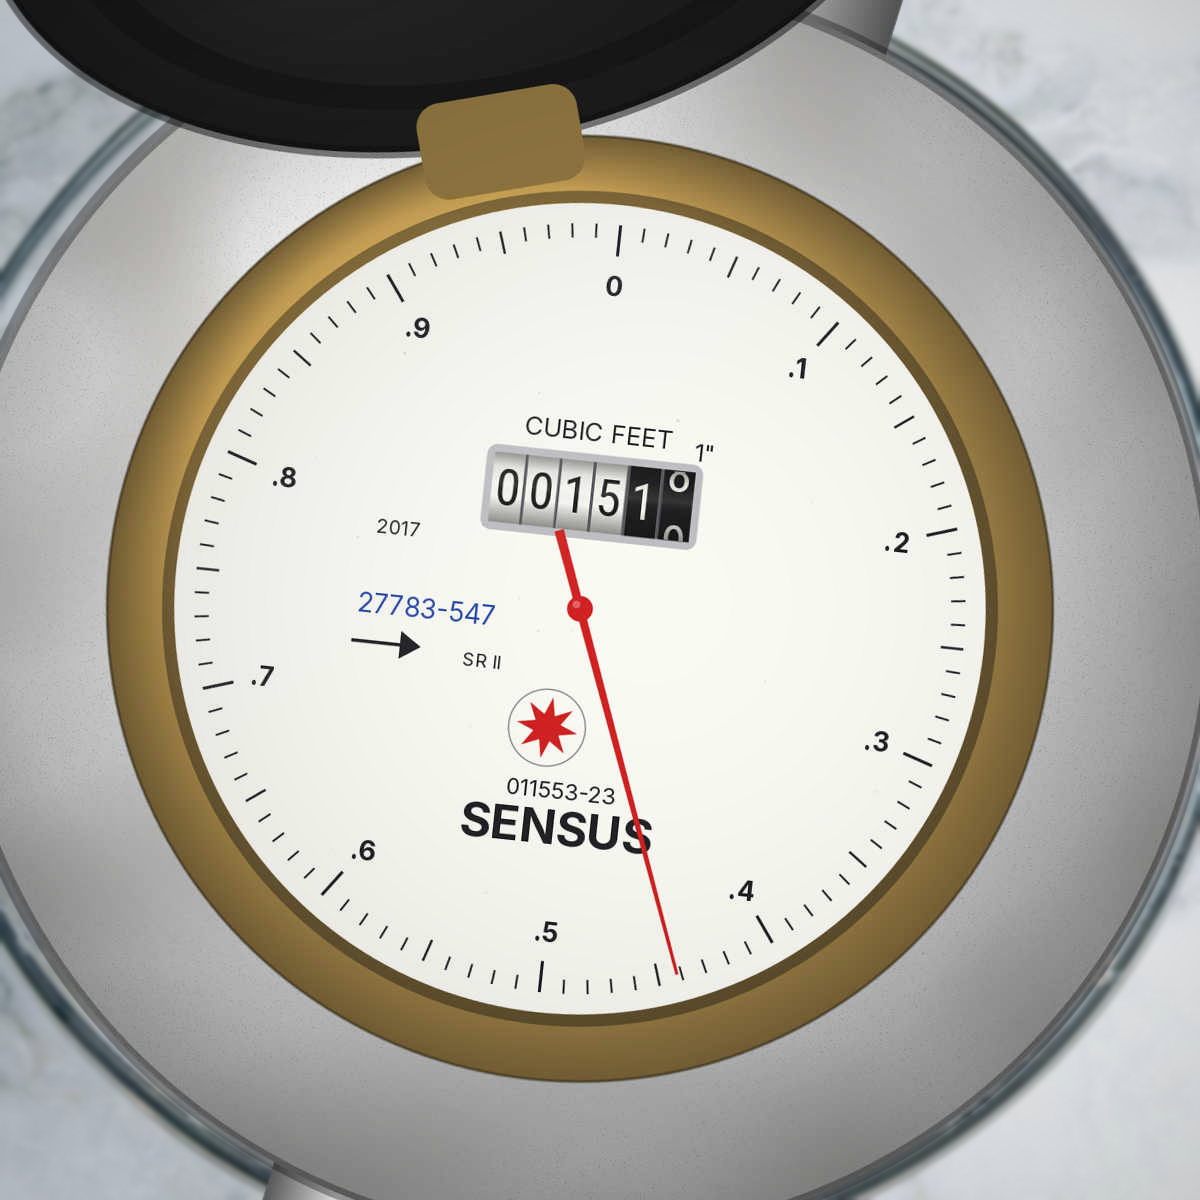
1518.44 ft³
